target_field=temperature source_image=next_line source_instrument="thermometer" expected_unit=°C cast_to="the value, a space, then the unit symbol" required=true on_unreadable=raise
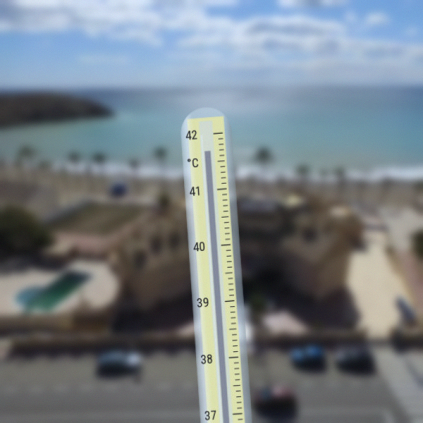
41.7 °C
